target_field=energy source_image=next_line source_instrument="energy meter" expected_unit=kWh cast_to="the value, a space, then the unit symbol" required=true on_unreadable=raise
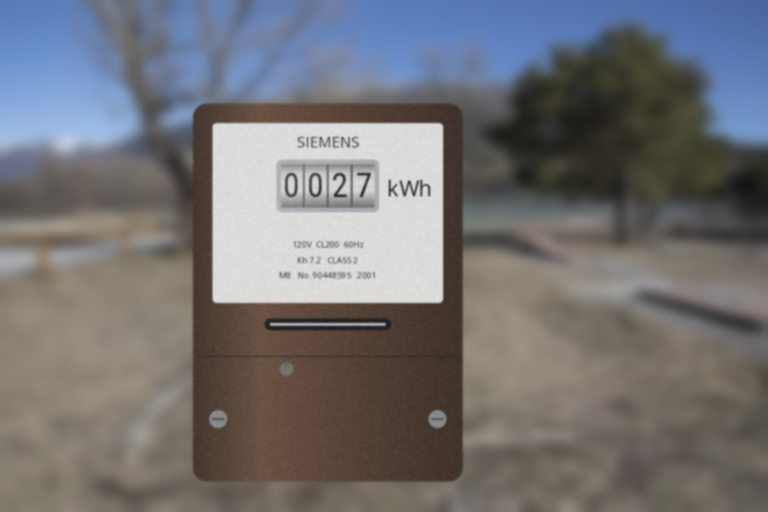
27 kWh
